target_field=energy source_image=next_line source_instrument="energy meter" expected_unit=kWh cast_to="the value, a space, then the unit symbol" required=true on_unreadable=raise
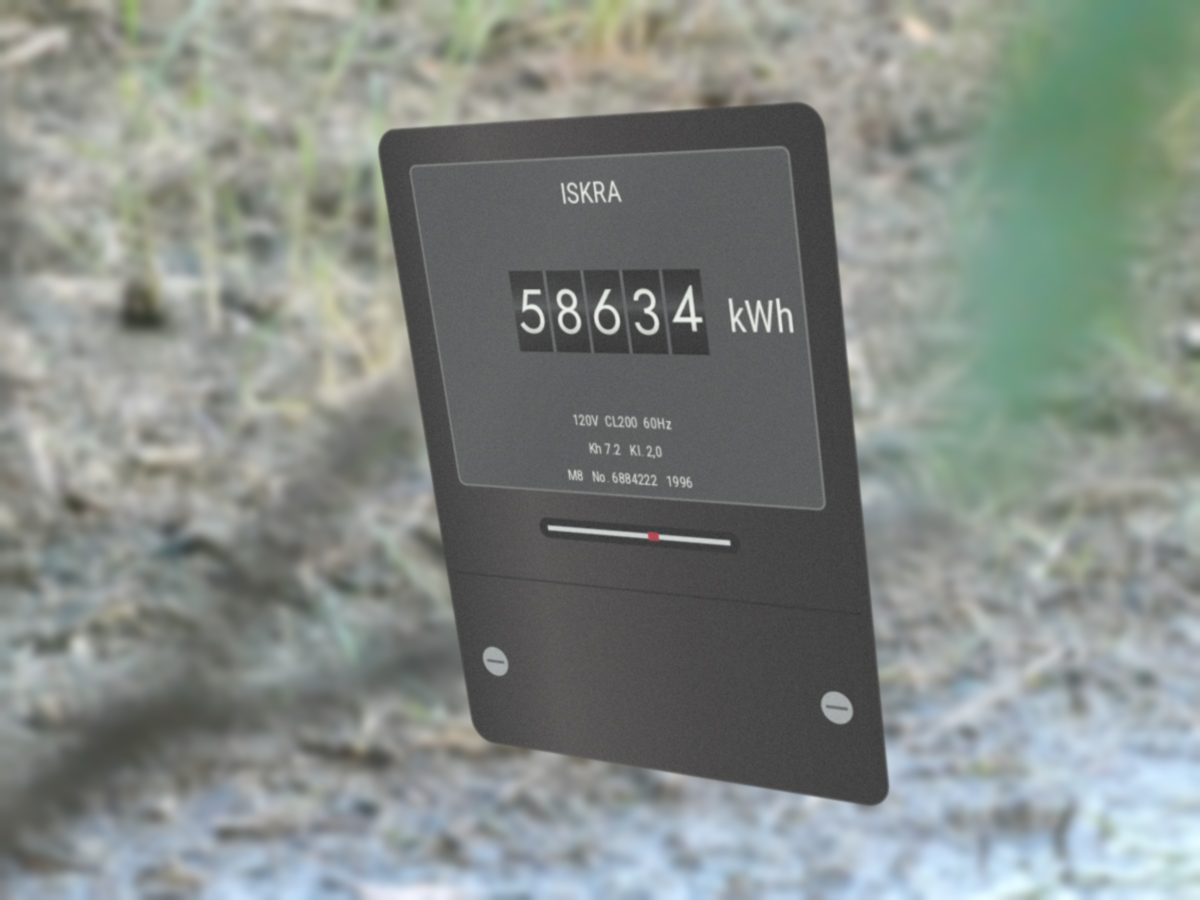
58634 kWh
